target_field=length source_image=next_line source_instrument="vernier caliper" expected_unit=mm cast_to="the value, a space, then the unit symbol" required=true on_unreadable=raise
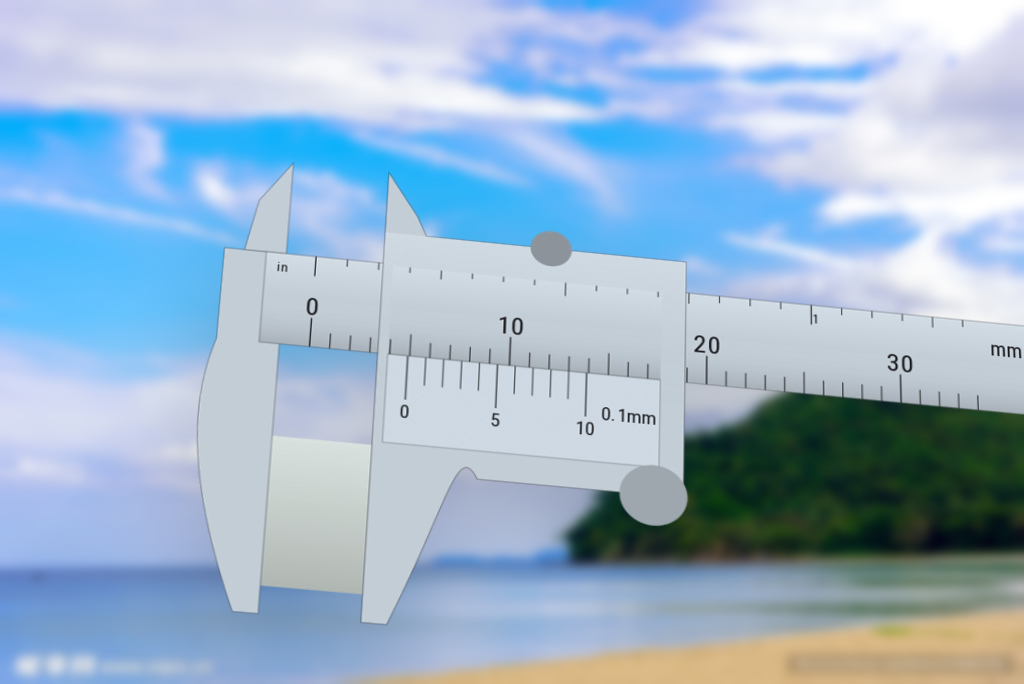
4.9 mm
